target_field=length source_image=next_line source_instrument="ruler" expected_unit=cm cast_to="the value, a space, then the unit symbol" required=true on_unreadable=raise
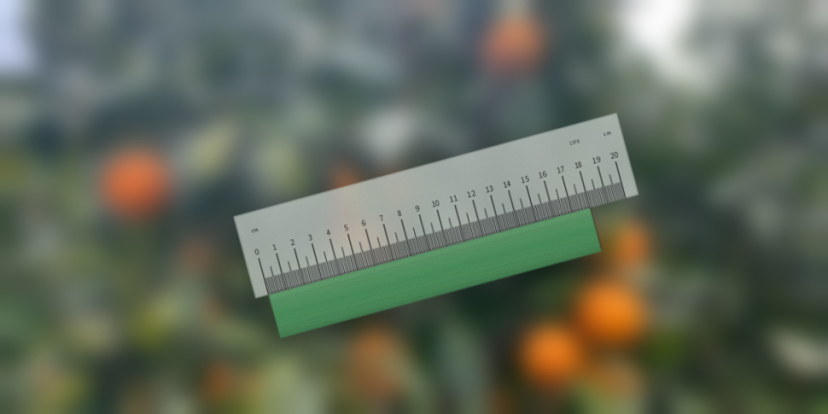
18 cm
